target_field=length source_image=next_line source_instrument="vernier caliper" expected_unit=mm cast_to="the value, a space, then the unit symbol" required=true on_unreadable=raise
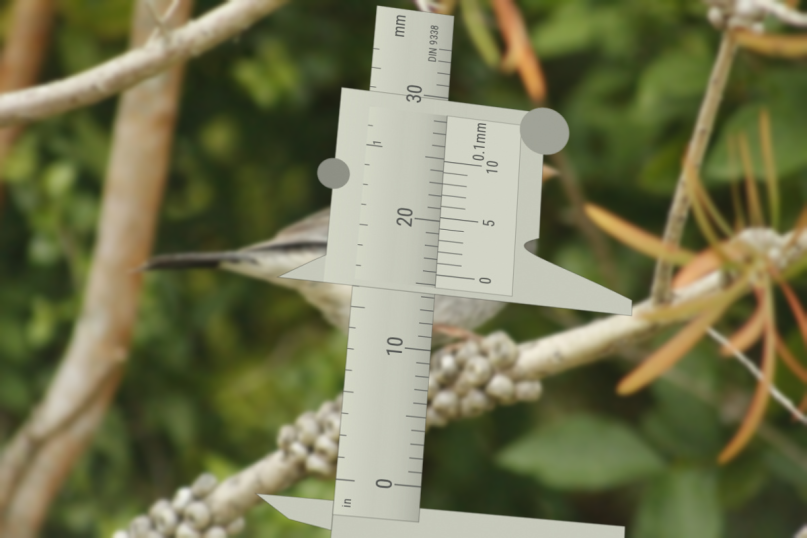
15.8 mm
